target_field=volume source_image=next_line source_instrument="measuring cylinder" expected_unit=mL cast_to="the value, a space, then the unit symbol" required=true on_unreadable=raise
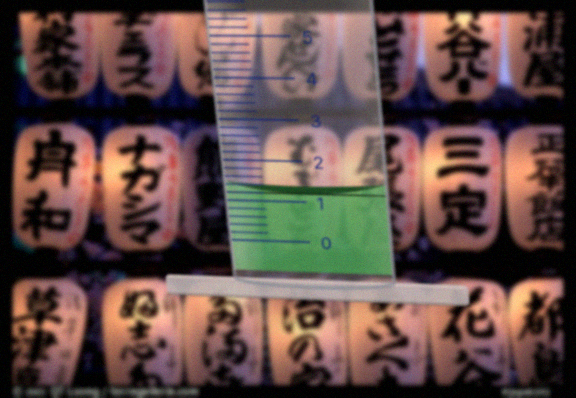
1.2 mL
